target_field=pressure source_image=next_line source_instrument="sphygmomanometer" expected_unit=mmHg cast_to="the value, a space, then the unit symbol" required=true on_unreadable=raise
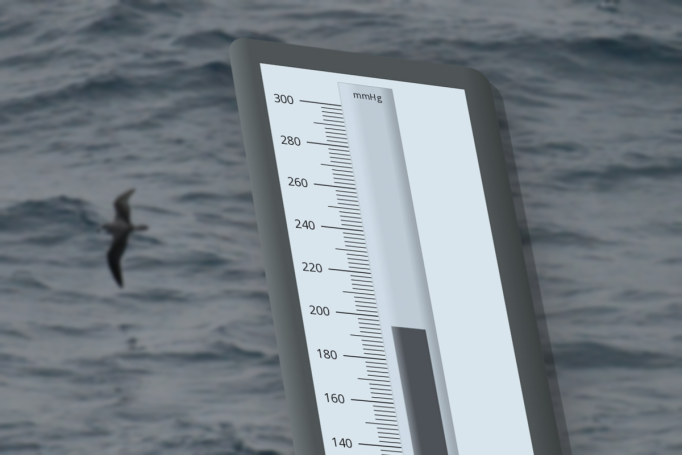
196 mmHg
